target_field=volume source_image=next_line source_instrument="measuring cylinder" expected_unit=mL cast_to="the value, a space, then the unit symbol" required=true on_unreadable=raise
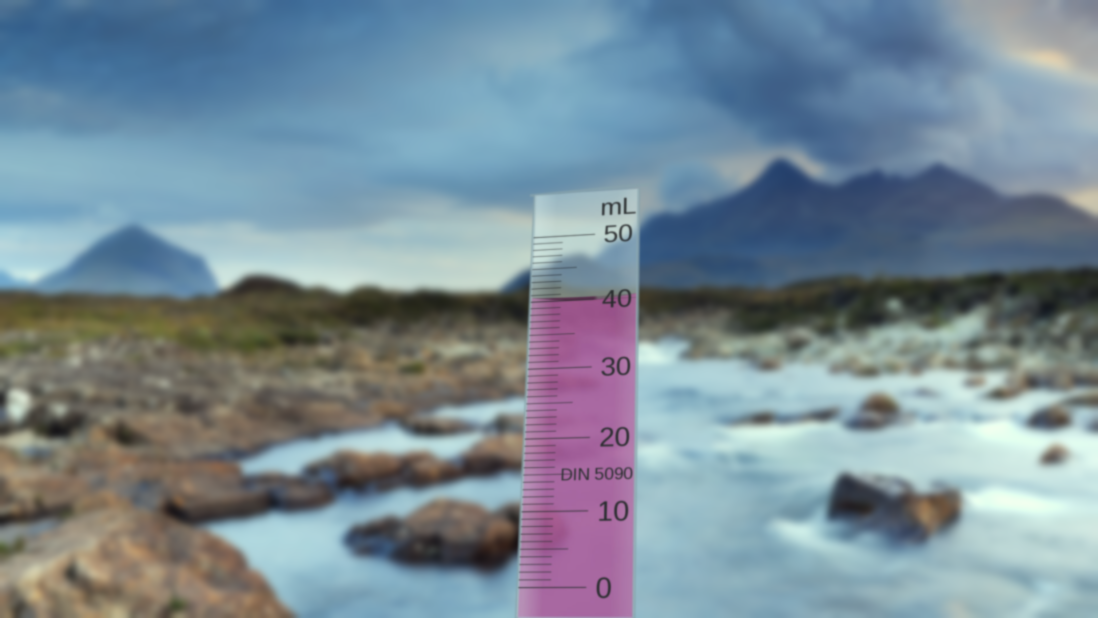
40 mL
